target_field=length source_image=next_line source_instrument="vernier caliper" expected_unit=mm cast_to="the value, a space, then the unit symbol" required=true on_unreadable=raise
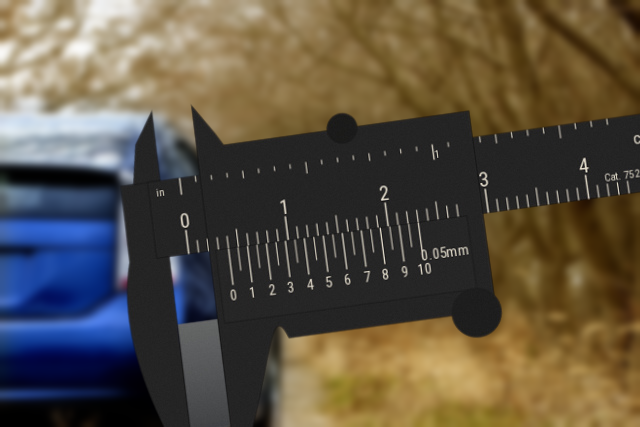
4.0 mm
